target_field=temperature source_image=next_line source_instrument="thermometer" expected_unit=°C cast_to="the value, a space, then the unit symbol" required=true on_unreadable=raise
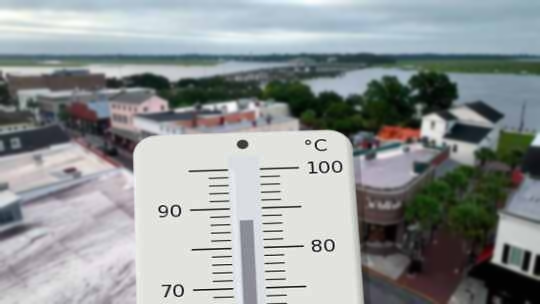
87 °C
